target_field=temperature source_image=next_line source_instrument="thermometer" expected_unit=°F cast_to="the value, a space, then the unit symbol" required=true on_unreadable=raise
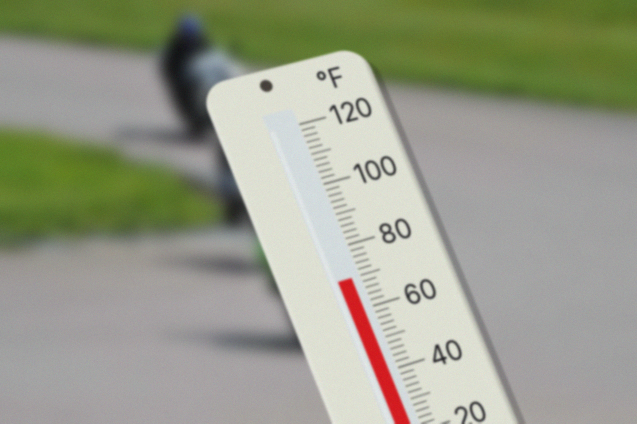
70 °F
